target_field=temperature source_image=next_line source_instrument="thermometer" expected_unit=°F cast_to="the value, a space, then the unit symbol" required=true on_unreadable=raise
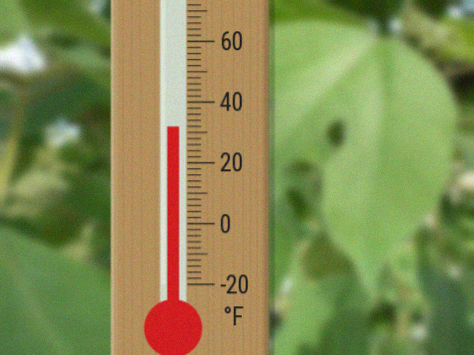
32 °F
